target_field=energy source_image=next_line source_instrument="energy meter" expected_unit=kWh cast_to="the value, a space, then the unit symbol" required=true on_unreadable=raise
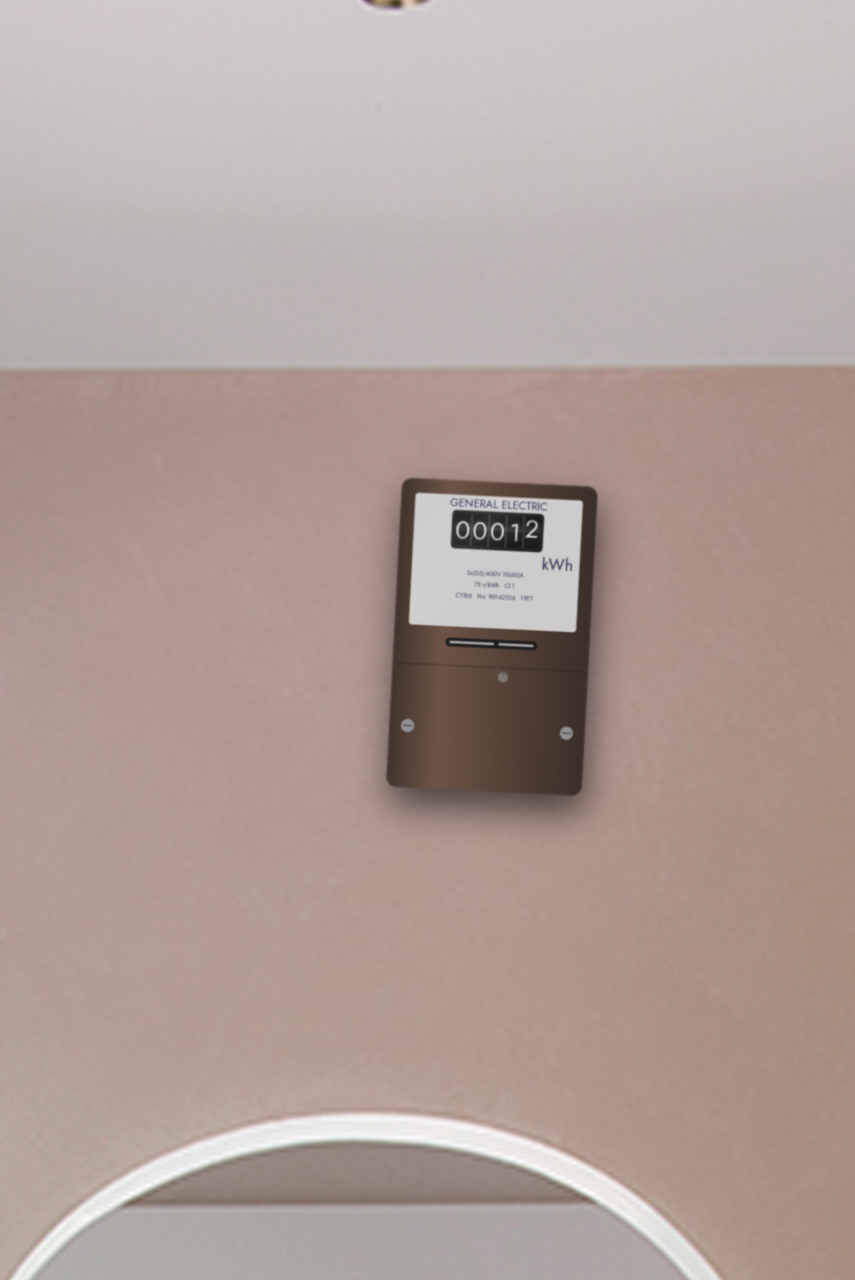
12 kWh
